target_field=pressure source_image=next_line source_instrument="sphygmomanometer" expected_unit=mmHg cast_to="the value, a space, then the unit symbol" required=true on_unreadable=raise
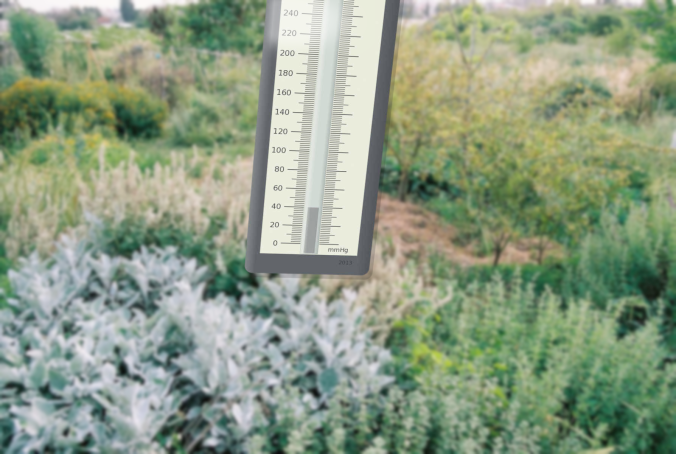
40 mmHg
